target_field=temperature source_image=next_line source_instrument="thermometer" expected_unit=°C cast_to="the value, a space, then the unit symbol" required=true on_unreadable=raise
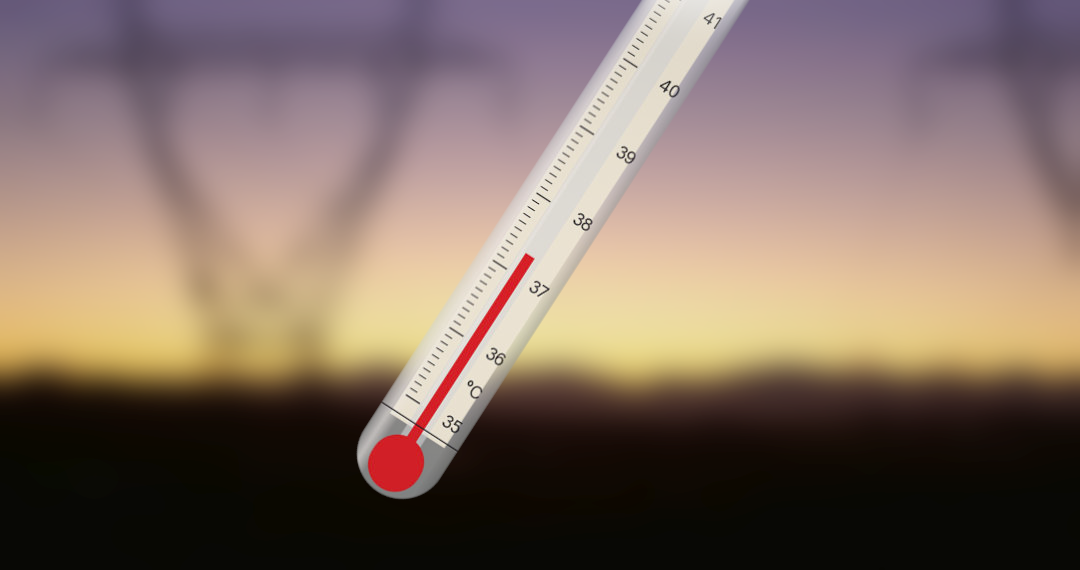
37.3 °C
